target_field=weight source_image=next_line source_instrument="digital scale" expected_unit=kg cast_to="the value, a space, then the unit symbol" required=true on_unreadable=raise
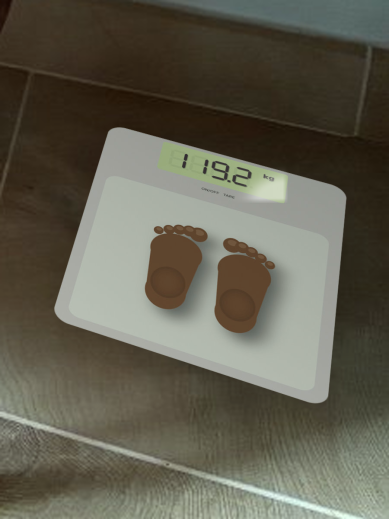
119.2 kg
